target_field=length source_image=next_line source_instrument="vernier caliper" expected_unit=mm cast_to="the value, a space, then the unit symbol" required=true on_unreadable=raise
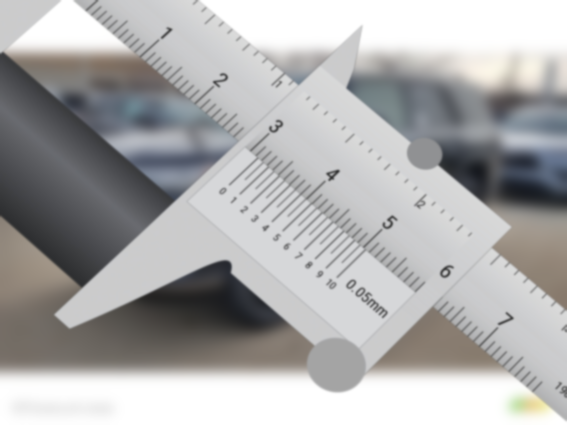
31.4 mm
